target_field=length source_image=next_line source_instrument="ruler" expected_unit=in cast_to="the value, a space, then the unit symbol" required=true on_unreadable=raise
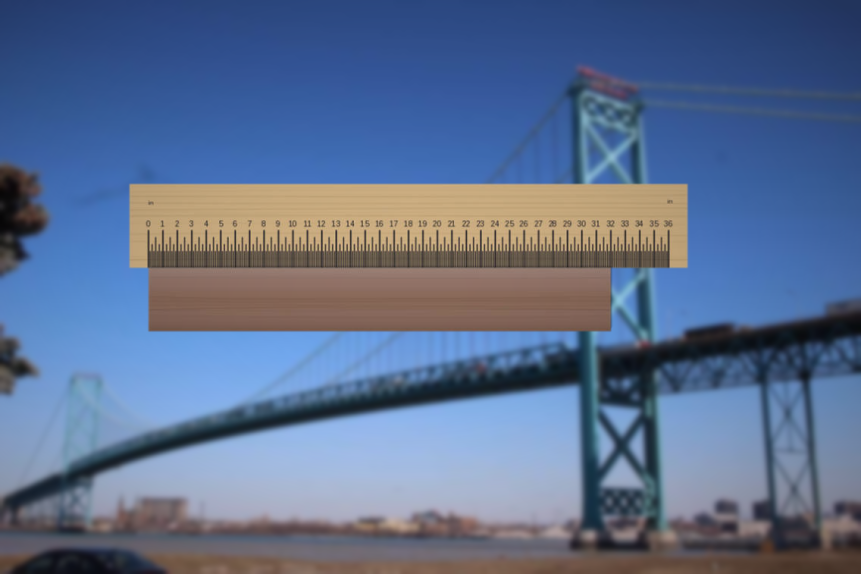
32 in
